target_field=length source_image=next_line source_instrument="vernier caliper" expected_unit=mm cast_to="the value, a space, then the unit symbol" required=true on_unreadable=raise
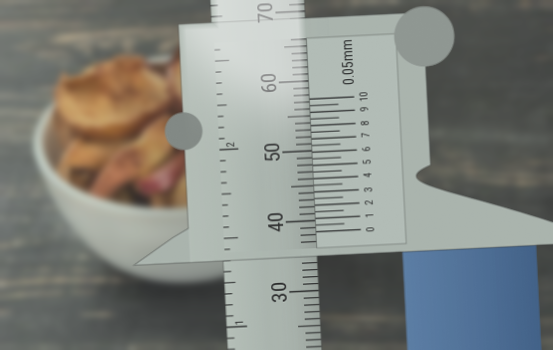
38.4 mm
